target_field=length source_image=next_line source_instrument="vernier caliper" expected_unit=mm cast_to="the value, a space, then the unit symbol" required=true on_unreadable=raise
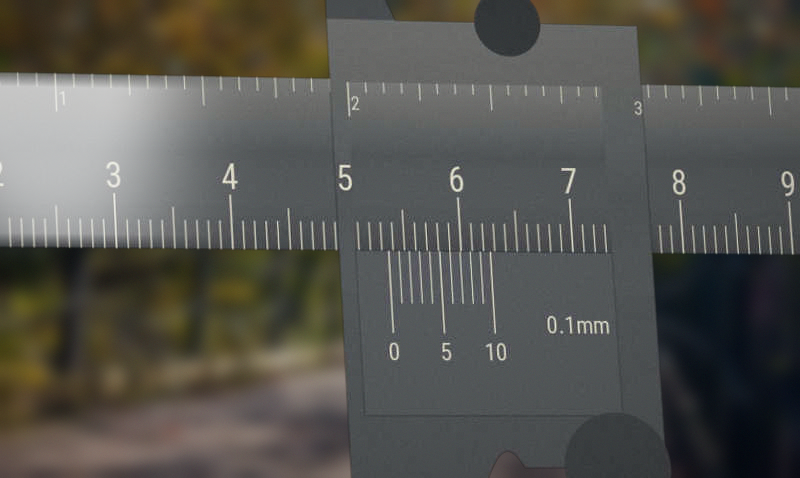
53.6 mm
